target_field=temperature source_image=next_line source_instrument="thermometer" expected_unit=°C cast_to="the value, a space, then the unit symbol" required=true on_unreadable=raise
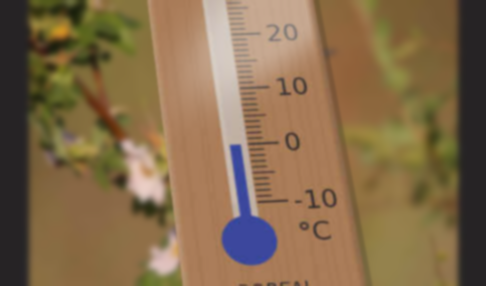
0 °C
